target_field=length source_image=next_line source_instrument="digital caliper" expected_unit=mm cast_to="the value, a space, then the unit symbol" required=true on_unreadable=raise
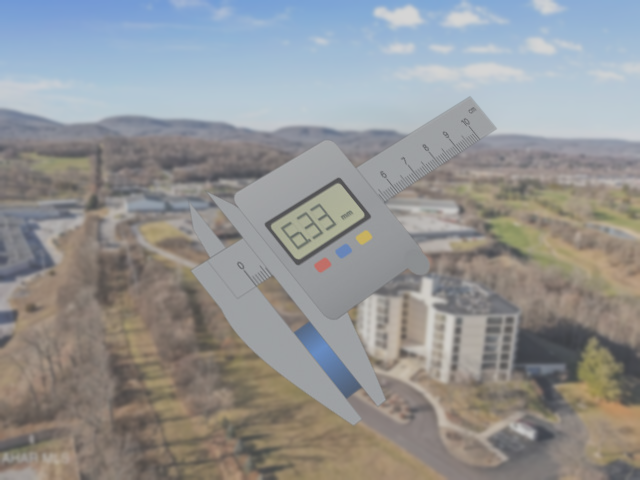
6.33 mm
